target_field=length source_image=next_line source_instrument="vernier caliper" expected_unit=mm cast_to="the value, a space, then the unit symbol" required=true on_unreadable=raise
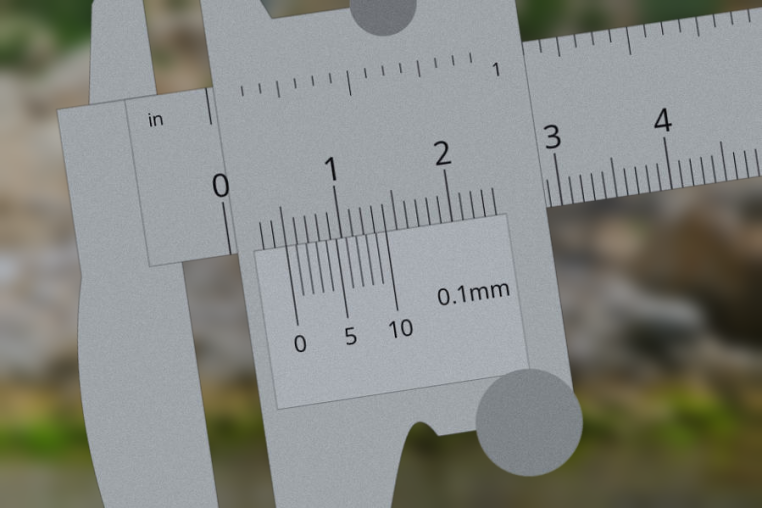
5.0 mm
